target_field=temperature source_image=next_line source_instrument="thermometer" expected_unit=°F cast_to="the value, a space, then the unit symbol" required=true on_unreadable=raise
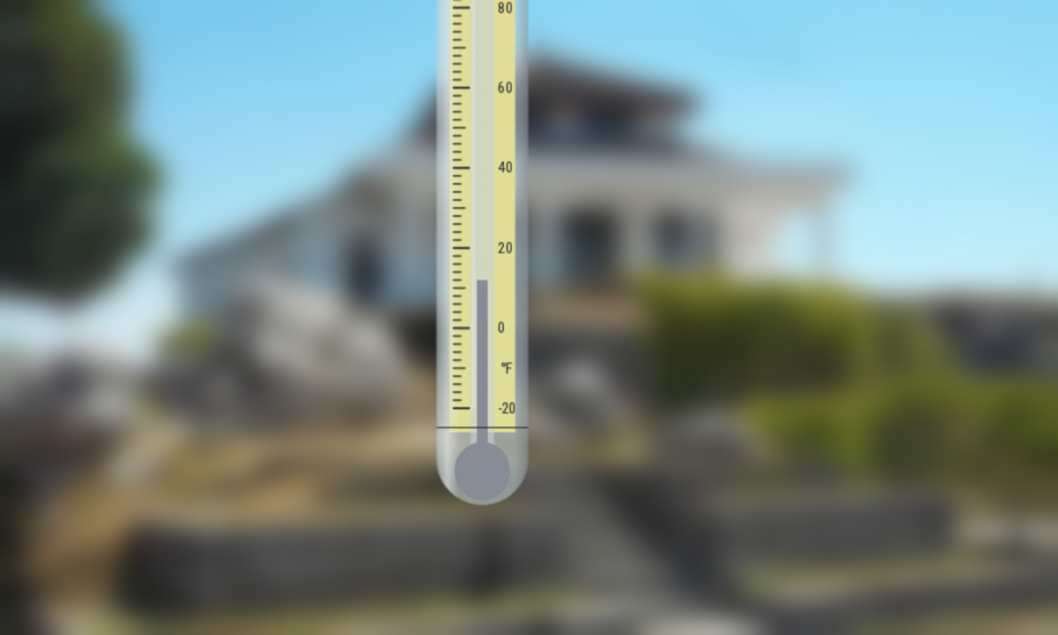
12 °F
